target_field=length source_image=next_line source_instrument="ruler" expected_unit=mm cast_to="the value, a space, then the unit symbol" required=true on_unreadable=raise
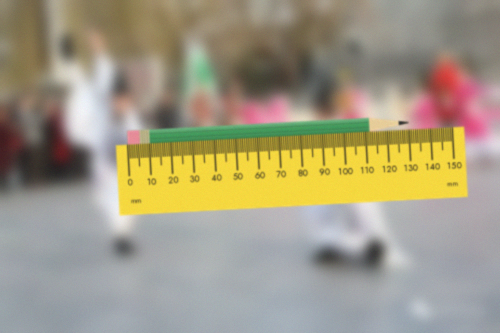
130 mm
